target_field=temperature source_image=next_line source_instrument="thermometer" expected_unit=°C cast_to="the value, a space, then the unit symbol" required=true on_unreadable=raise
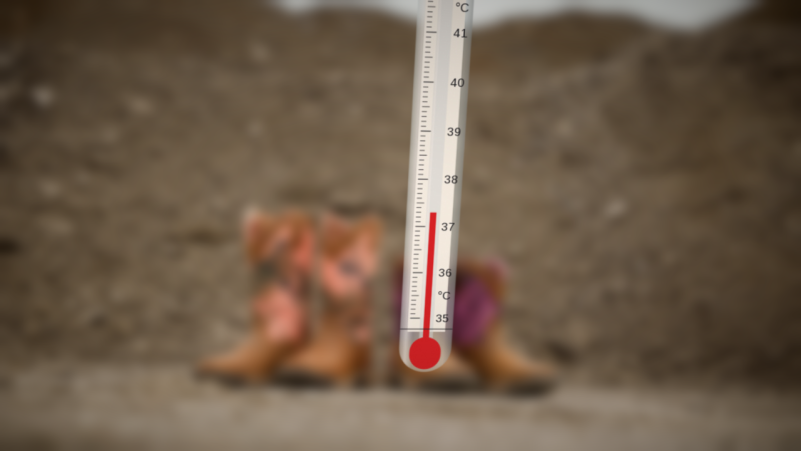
37.3 °C
